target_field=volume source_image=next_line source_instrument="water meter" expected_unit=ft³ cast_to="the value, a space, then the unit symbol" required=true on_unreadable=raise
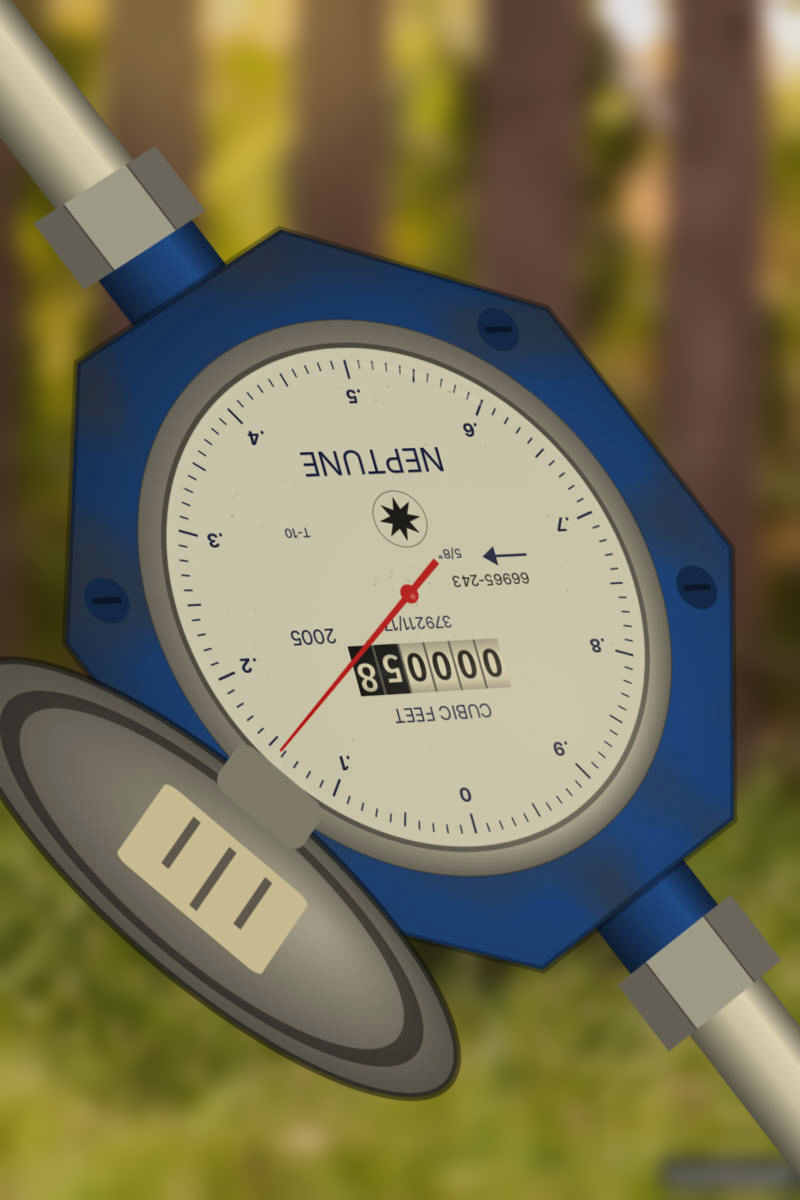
58.14 ft³
